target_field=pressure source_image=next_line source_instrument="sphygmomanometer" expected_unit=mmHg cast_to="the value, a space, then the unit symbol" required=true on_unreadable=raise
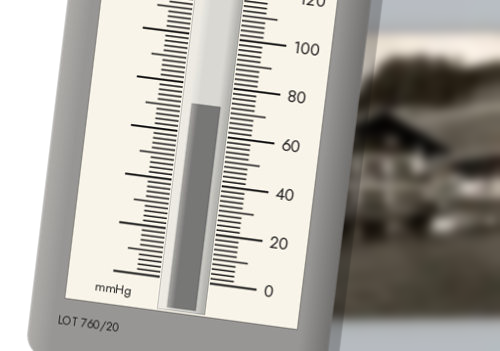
72 mmHg
